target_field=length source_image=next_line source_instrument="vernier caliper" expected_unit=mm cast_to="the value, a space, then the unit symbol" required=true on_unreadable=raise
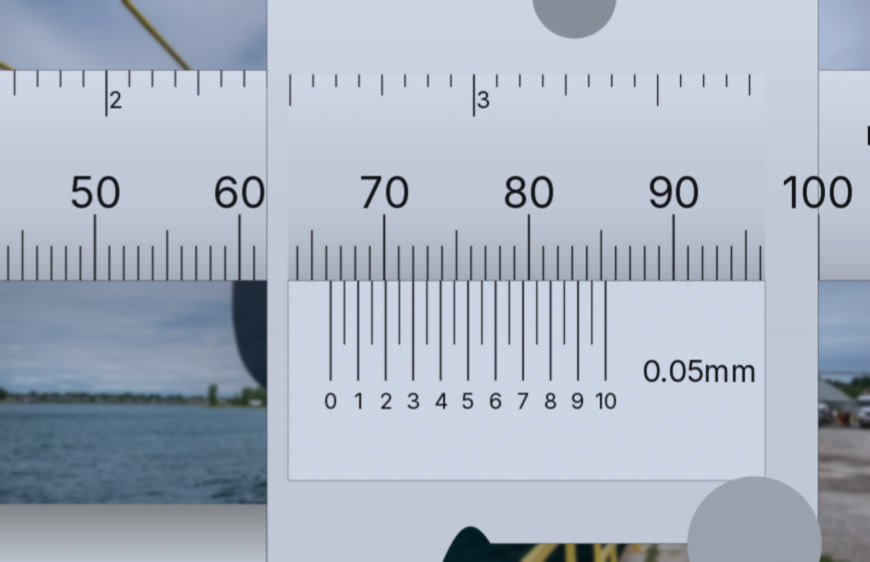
66.3 mm
